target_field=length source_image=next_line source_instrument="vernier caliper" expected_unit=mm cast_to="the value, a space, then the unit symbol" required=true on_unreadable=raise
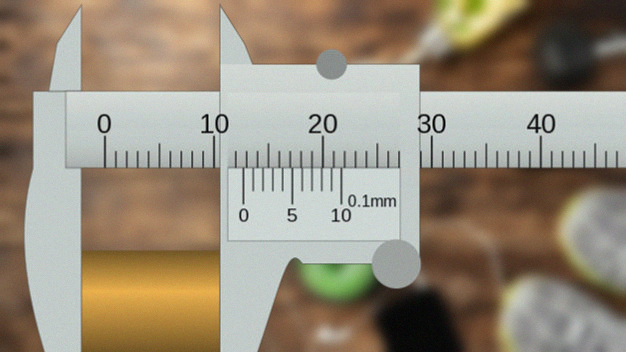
12.7 mm
